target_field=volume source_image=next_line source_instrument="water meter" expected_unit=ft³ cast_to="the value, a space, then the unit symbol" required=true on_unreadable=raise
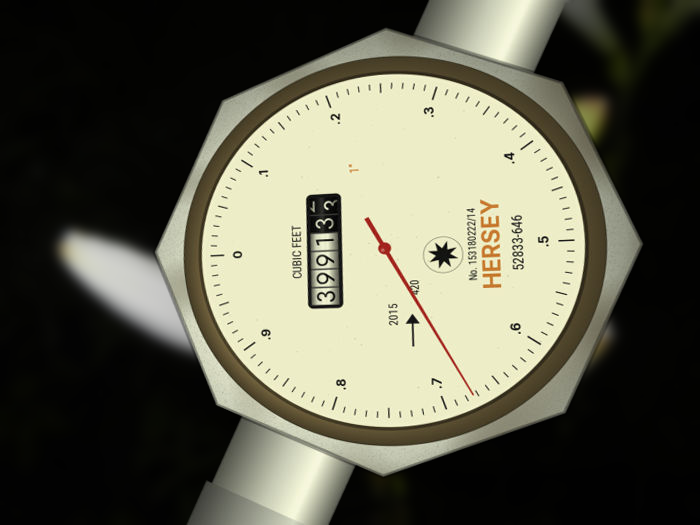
399132.67 ft³
